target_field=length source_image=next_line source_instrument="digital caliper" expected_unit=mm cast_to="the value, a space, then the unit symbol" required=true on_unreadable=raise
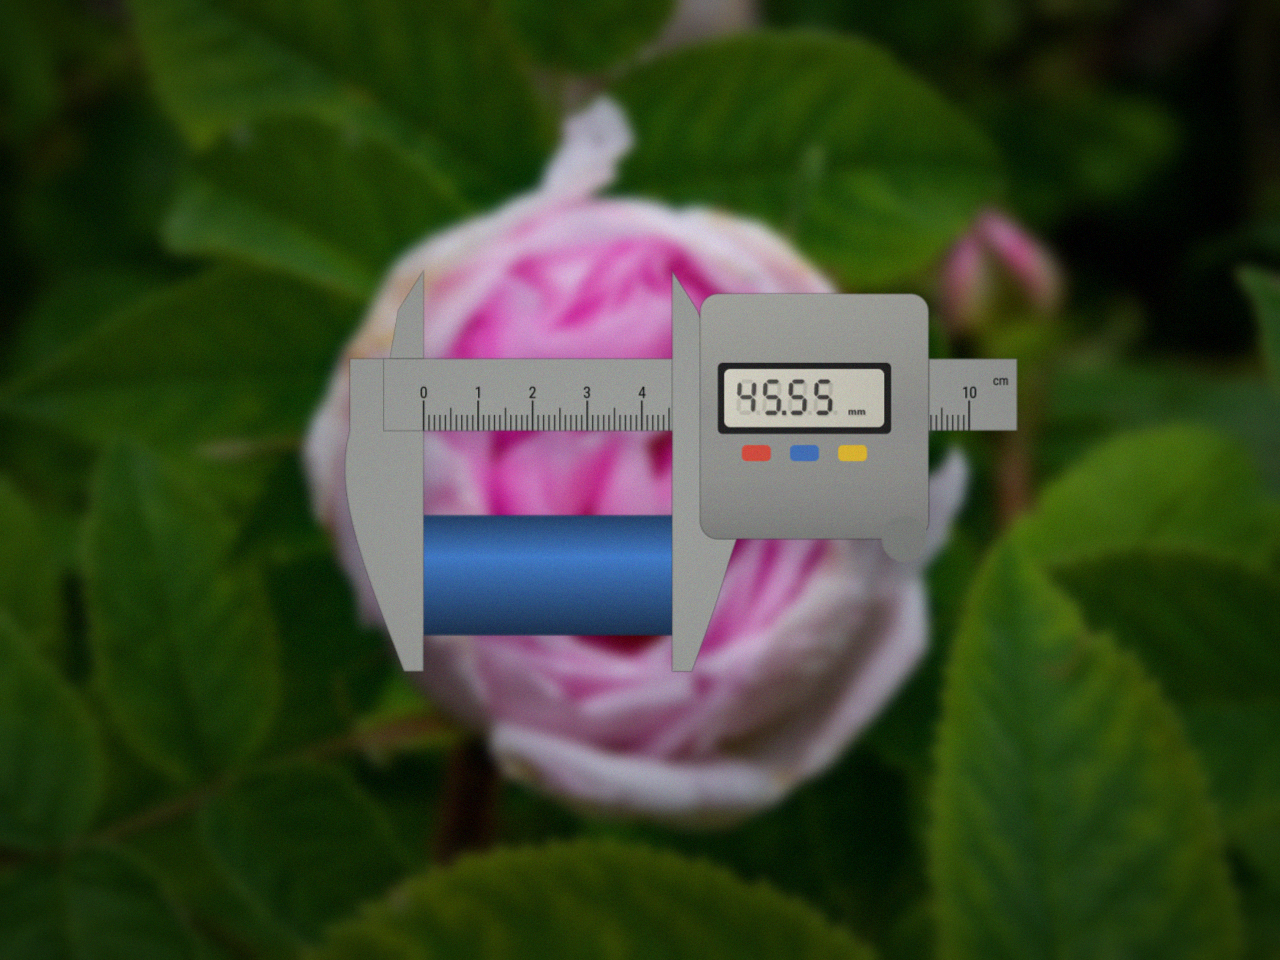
45.55 mm
